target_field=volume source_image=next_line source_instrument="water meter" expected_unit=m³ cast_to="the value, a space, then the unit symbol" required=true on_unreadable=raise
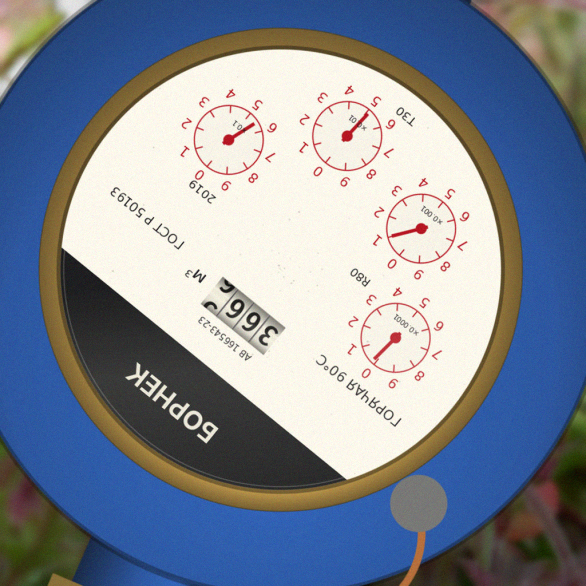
3665.5510 m³
